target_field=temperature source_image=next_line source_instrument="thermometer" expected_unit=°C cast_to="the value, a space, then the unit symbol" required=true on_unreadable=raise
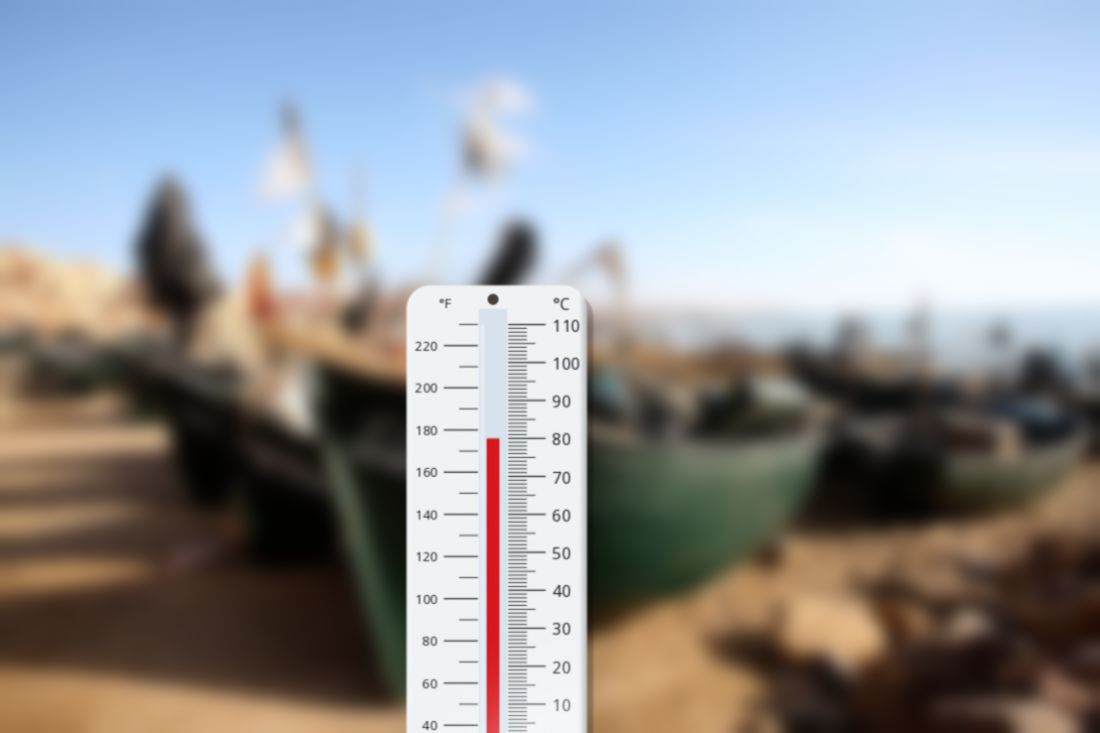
80 °C
